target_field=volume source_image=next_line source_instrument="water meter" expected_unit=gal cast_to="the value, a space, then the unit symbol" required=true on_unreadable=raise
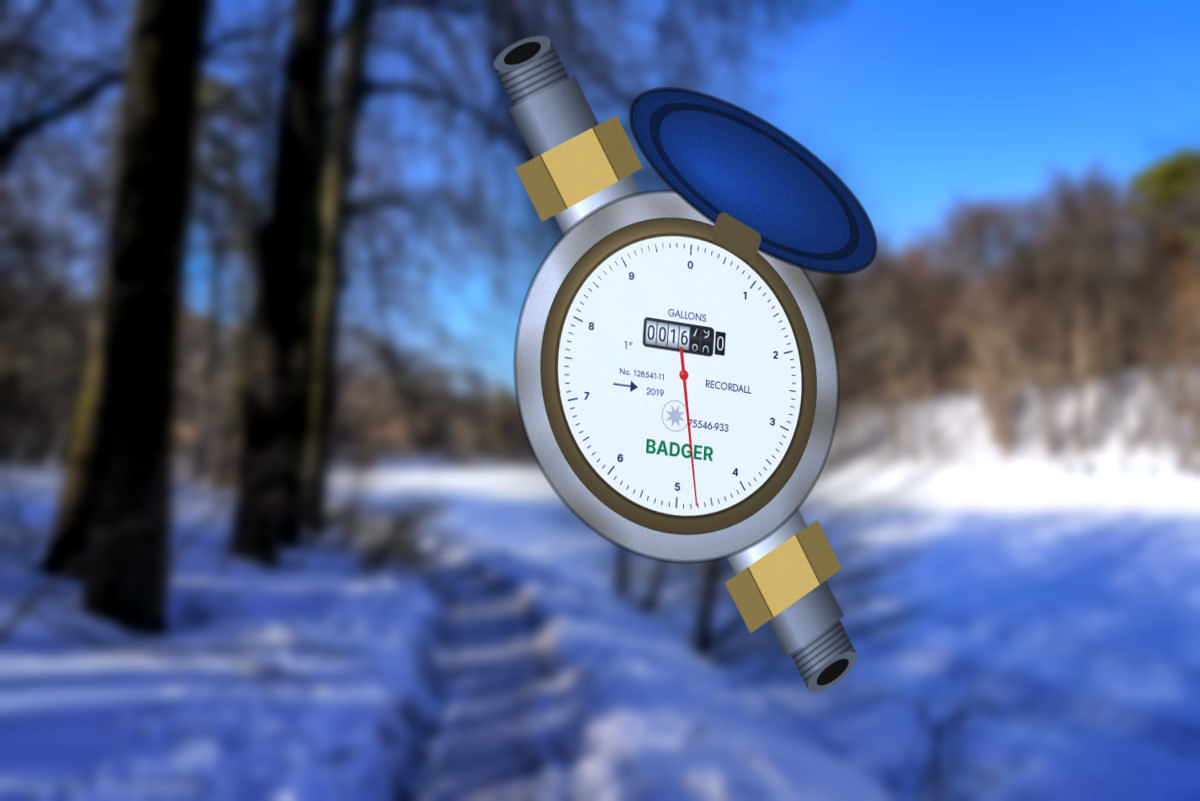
16794.7 gal
